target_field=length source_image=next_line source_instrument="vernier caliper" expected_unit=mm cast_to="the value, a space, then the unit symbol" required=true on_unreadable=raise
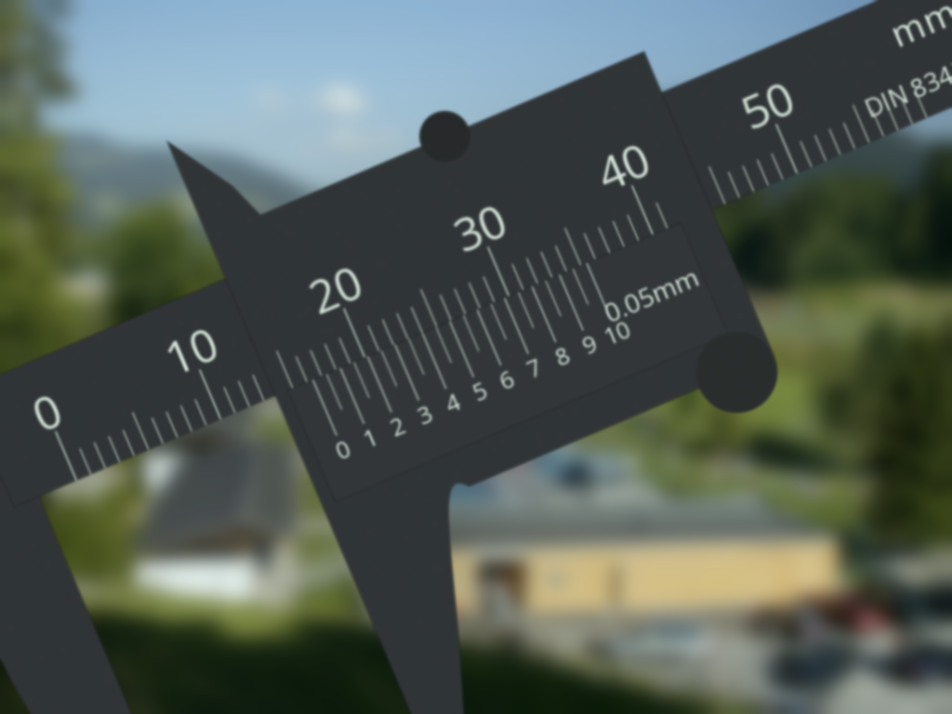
16.4 mm
